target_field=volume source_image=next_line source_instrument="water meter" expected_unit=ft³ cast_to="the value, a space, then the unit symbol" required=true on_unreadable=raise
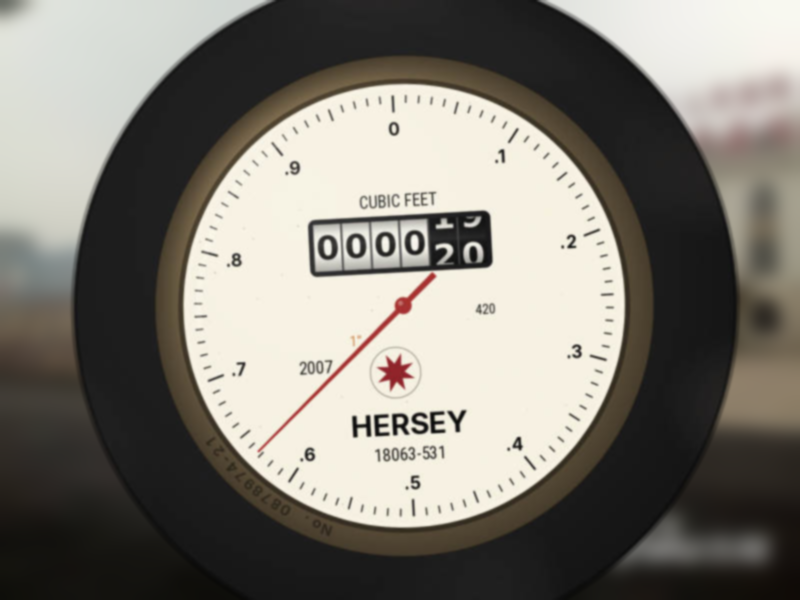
19.63 ft³
